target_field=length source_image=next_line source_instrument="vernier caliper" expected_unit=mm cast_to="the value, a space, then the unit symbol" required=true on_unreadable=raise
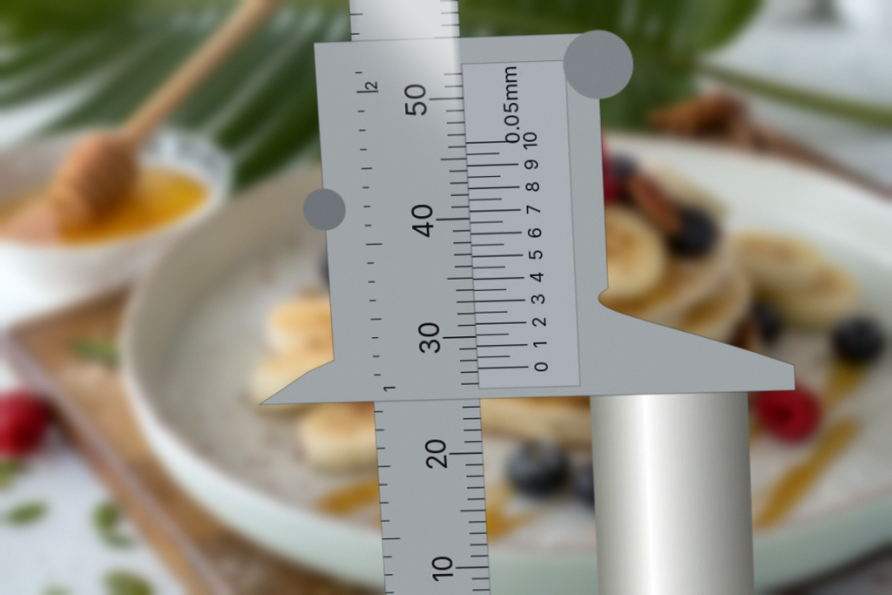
27.3 mm
